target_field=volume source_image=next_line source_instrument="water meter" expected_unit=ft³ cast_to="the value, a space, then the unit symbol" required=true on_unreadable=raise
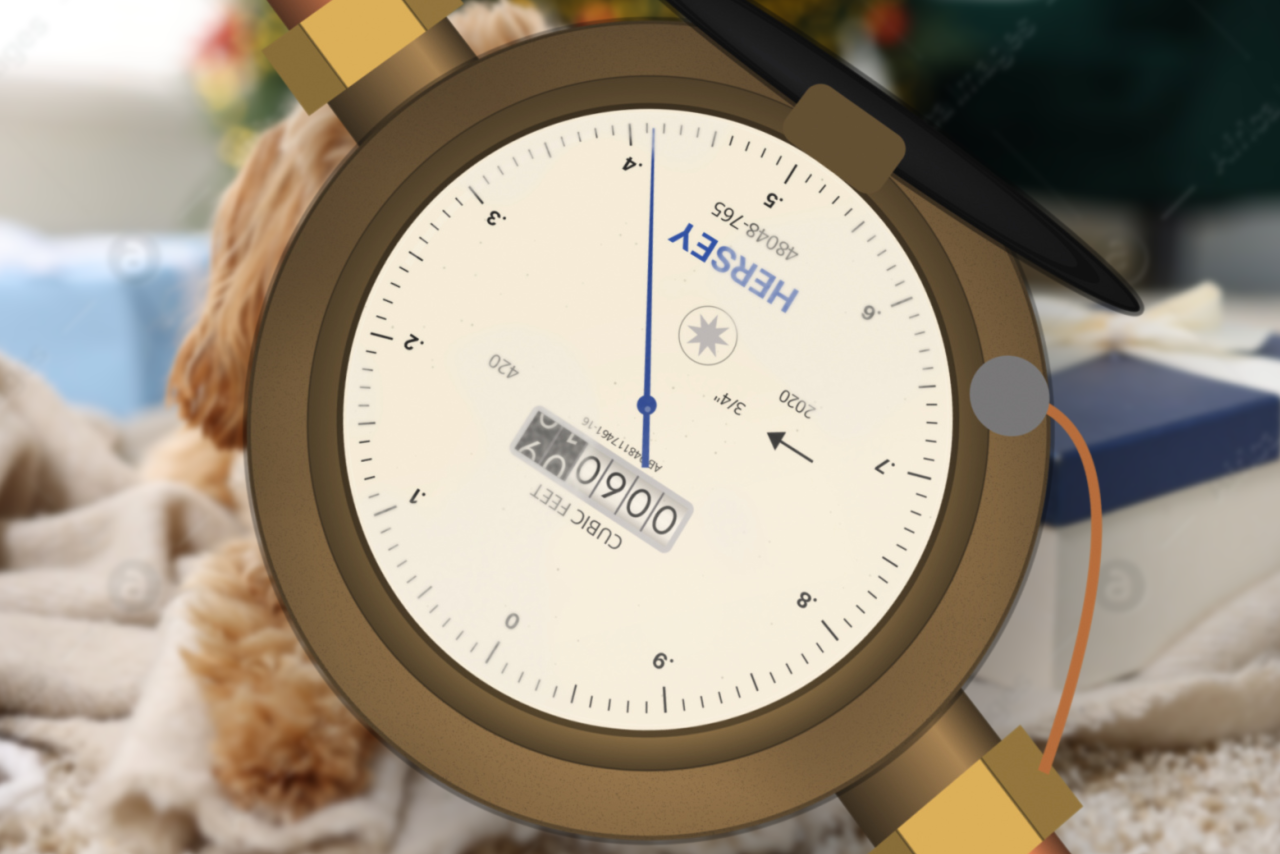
6009.41 ft³
